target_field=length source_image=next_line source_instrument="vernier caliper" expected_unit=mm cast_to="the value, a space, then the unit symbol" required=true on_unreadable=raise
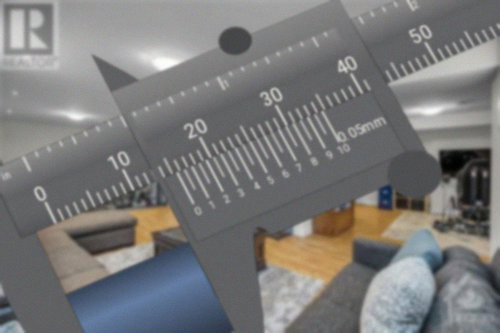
15.6 mm
